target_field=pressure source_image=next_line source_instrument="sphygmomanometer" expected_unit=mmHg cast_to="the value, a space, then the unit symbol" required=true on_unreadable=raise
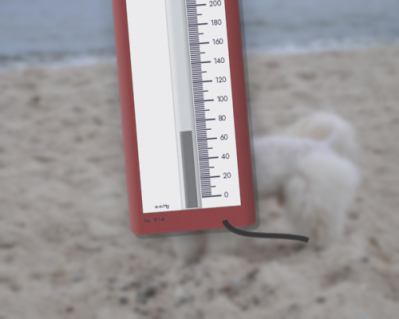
70 mmHg
